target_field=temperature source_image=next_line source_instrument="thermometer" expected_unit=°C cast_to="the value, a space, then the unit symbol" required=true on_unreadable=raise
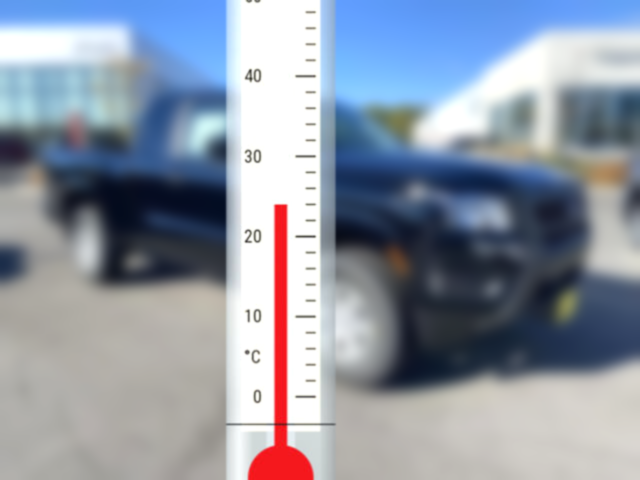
24 °C
